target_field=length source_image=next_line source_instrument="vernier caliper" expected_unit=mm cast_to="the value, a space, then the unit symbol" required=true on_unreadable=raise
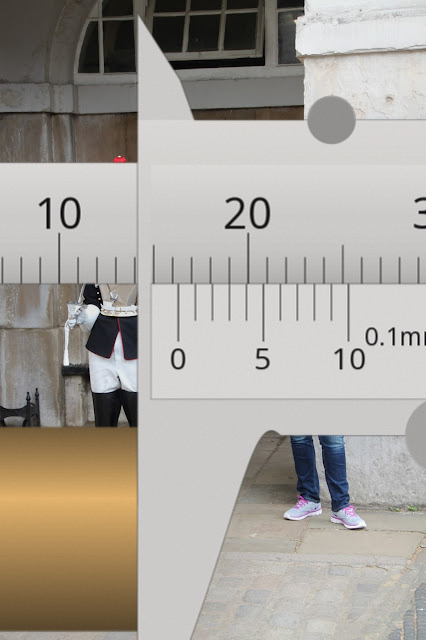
16.3 mm
